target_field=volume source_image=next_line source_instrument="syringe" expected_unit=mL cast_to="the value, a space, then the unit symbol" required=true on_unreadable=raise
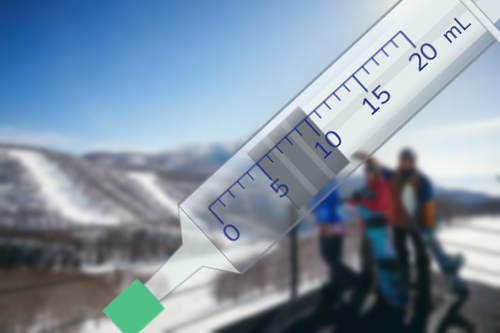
5 mL
